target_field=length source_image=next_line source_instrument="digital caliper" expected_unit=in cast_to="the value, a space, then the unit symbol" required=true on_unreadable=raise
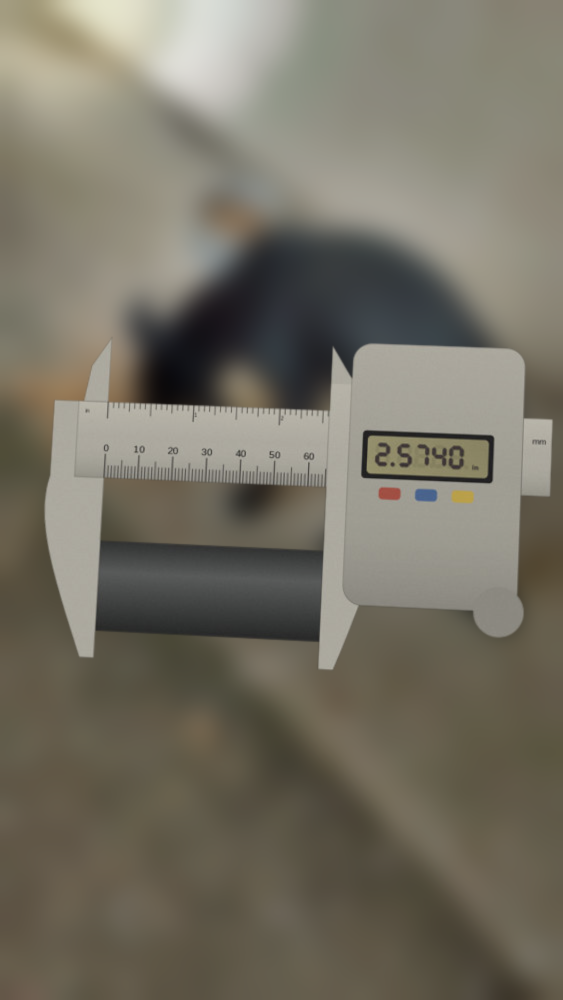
2.5740 in
